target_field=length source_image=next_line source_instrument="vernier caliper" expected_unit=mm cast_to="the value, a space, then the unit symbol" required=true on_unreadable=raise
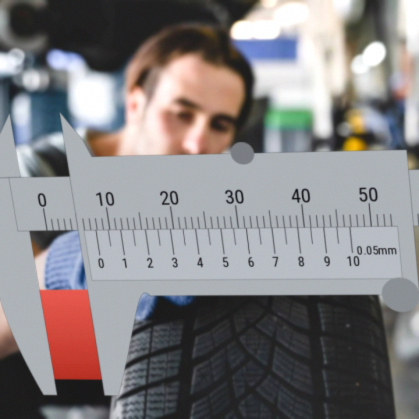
7.8 mm
